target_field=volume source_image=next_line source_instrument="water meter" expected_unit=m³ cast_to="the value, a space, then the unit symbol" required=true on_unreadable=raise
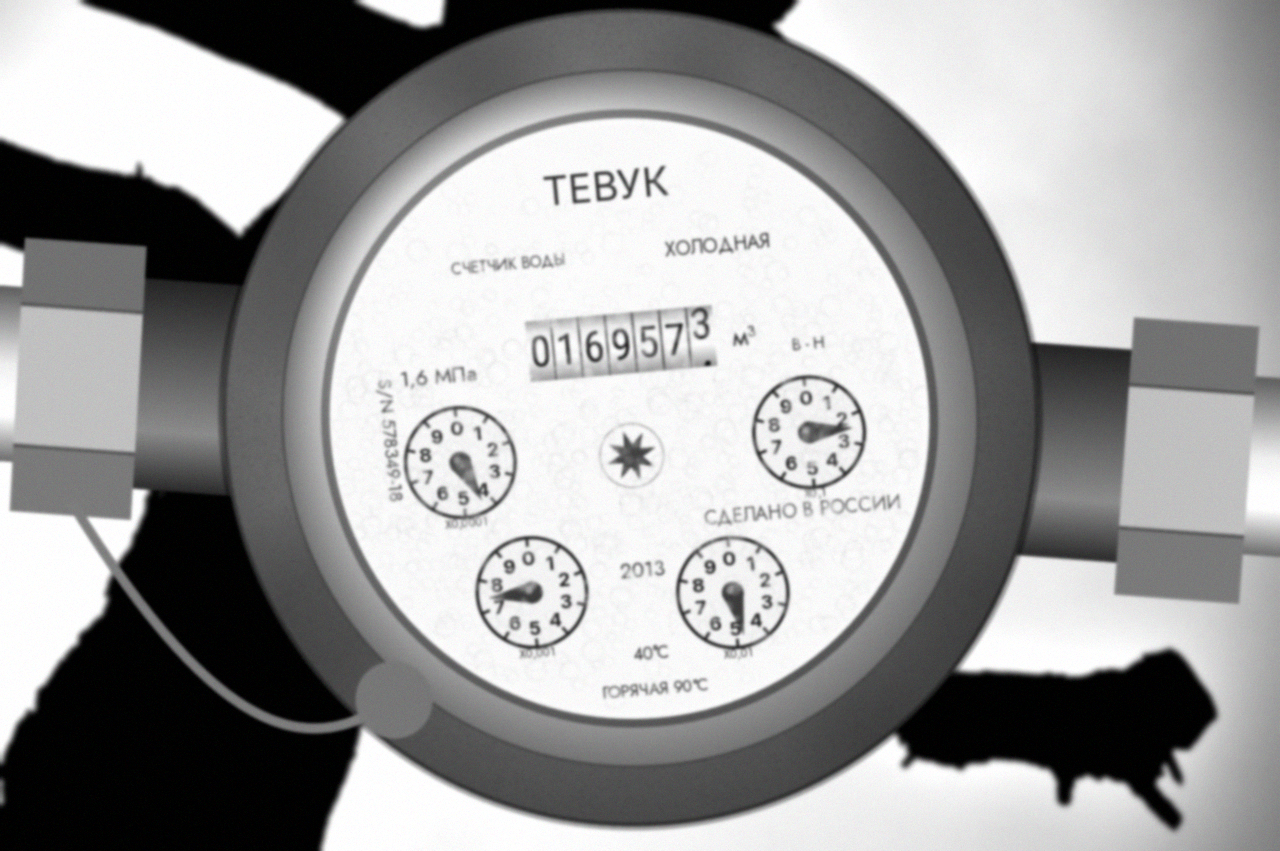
169573.2474 m³
